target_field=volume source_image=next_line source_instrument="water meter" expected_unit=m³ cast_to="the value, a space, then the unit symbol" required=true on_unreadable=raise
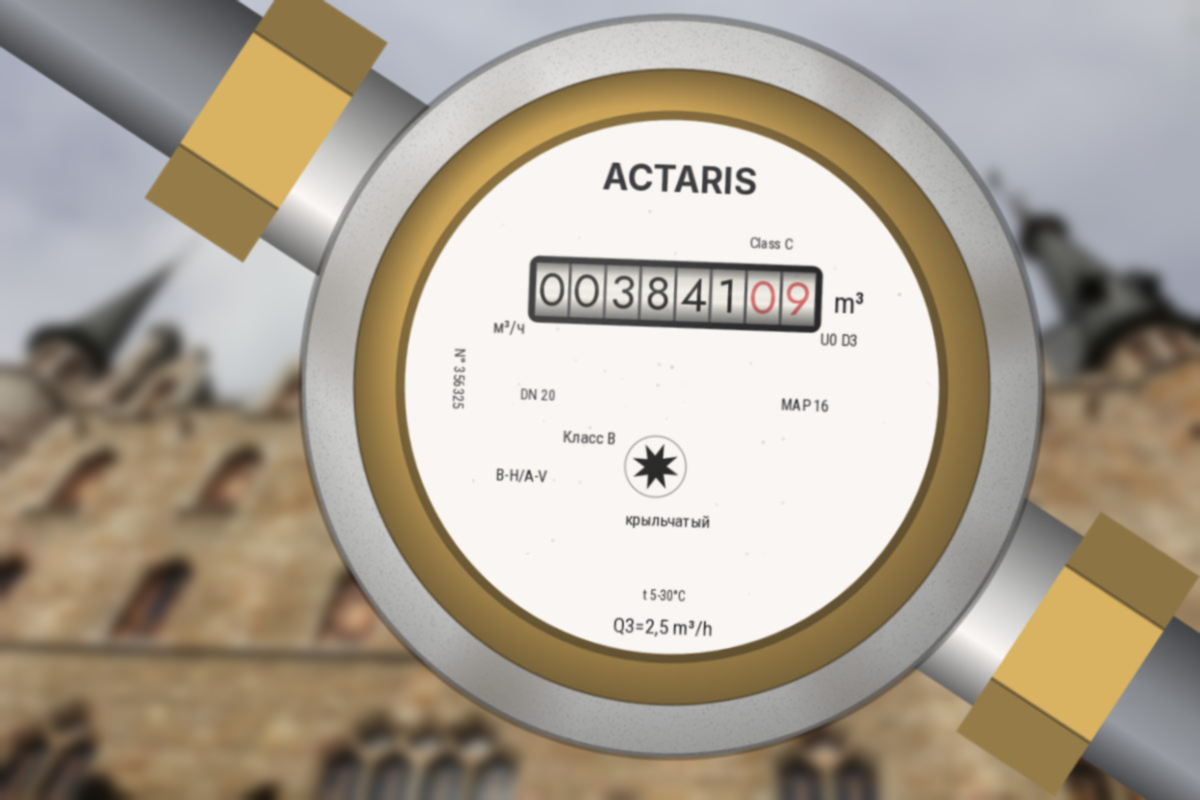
3841.09 m³
